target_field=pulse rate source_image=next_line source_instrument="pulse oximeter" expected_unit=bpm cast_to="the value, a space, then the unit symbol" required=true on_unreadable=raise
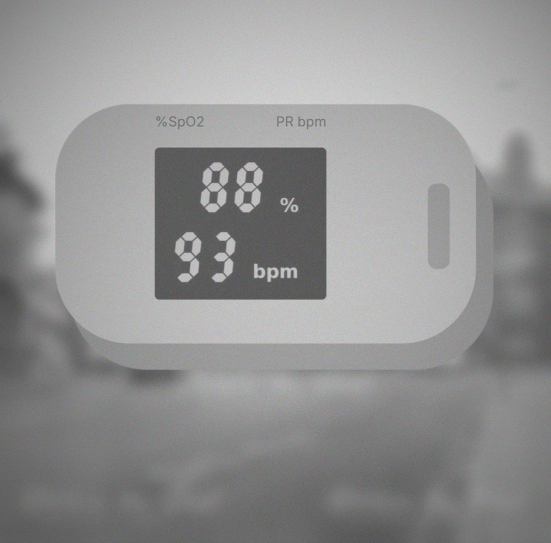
93 bpm
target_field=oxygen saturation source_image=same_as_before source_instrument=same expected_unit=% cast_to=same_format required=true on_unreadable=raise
88 %
